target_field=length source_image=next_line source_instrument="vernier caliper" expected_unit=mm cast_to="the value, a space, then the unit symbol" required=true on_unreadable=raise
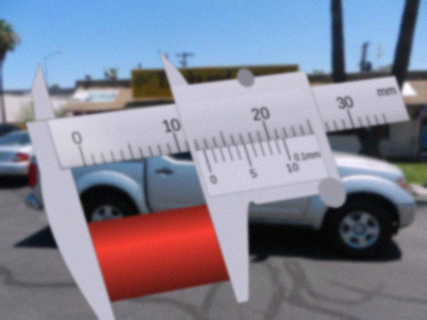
12.6 mm
